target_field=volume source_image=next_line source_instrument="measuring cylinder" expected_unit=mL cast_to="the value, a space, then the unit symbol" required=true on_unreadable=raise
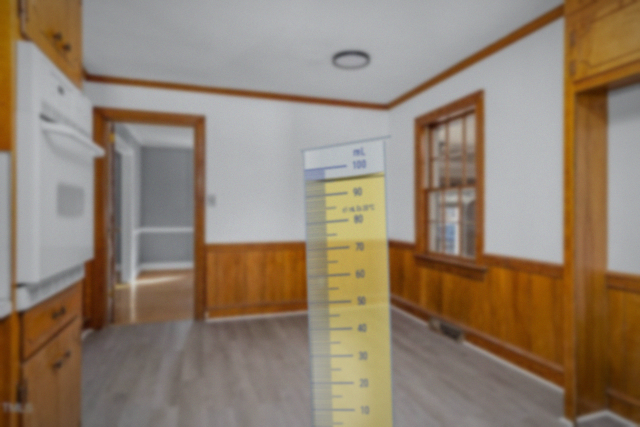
95 mL
